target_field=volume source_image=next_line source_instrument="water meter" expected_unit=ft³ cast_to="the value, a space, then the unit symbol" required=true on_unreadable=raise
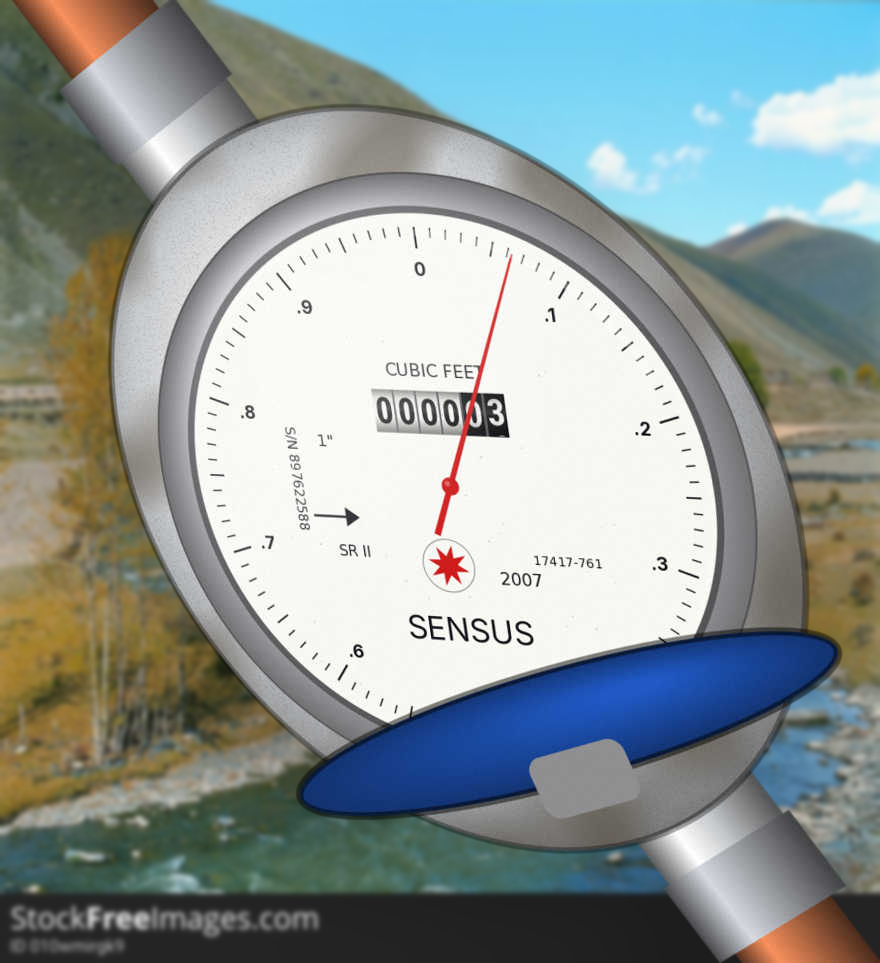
3.06 ft³
